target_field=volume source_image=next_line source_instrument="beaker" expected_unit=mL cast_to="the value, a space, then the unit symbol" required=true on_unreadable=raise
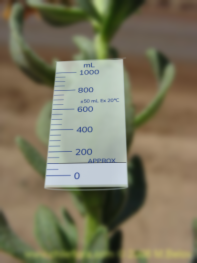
100 mL
